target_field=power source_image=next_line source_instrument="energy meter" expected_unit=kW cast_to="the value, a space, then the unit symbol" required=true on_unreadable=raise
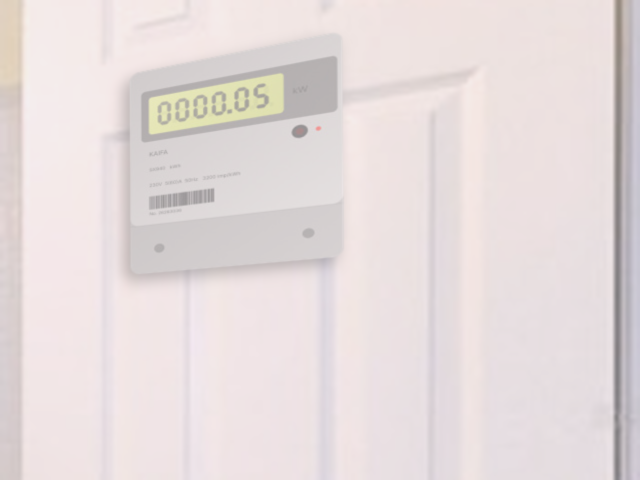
0.05 kW
